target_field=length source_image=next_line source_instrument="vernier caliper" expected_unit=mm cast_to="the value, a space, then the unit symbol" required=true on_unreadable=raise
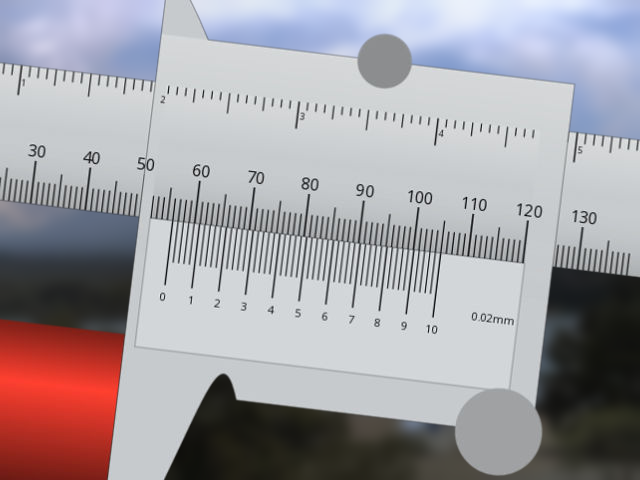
56.0 mm
